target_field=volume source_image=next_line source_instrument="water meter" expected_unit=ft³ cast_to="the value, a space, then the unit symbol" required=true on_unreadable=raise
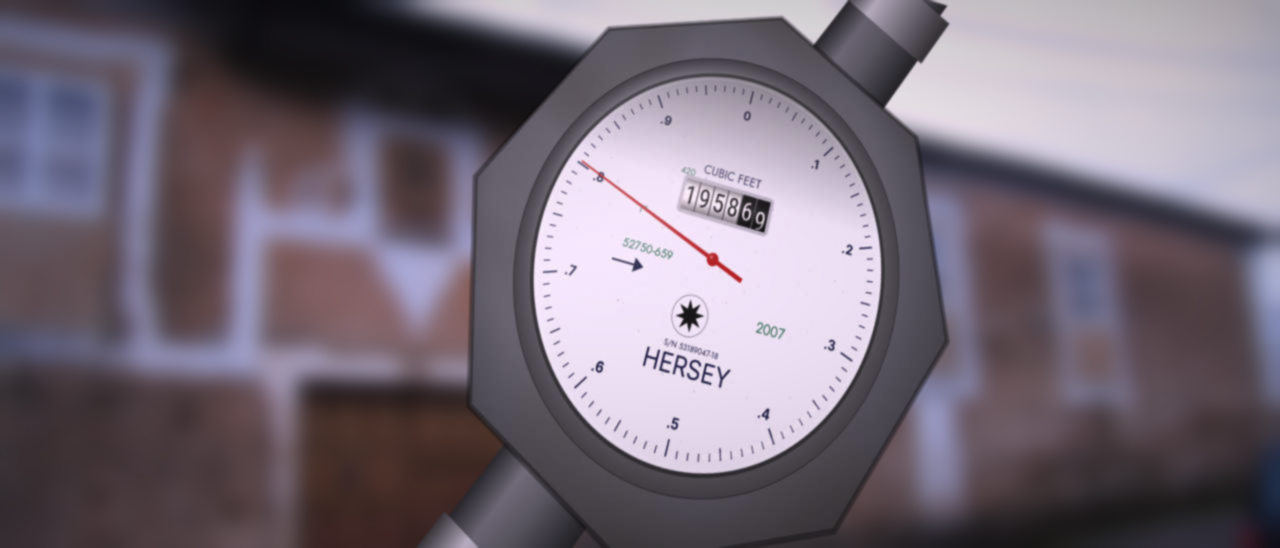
195868.80 ft³
